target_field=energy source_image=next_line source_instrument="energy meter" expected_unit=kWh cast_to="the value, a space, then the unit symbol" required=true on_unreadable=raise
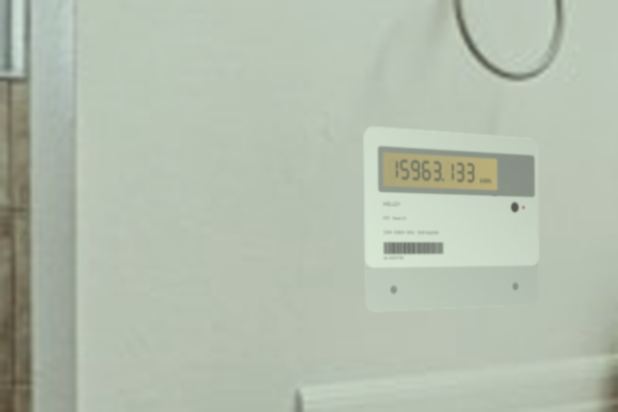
15963.133 kWh
